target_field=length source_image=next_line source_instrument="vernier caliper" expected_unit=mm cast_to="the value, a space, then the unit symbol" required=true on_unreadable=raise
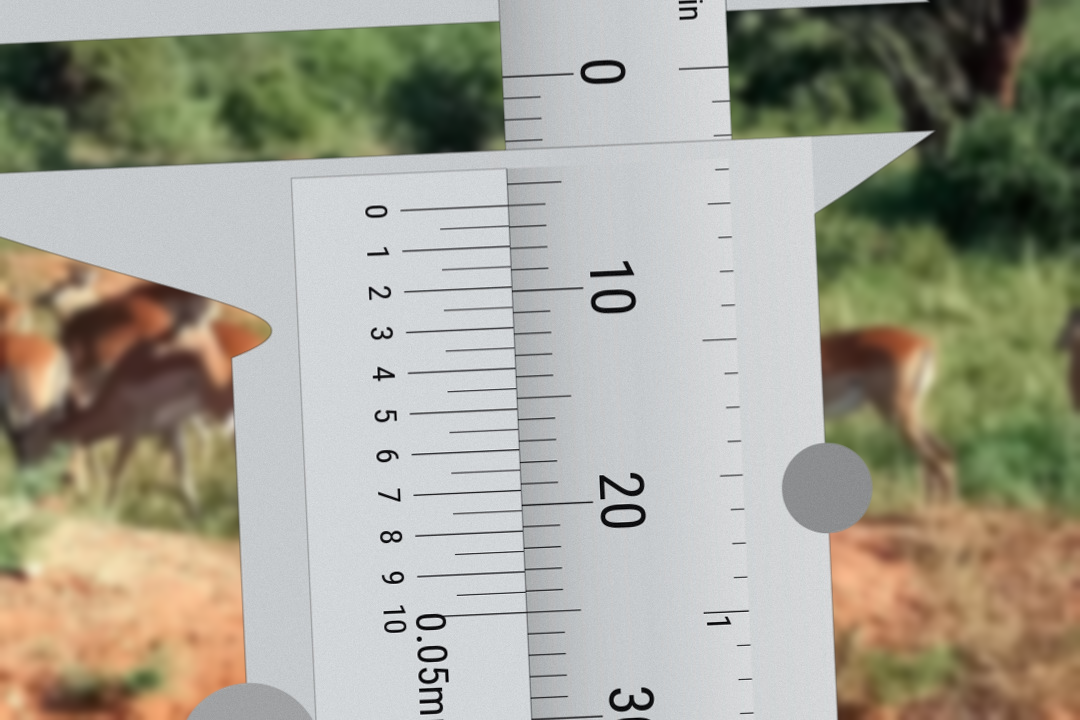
6.0 mm
